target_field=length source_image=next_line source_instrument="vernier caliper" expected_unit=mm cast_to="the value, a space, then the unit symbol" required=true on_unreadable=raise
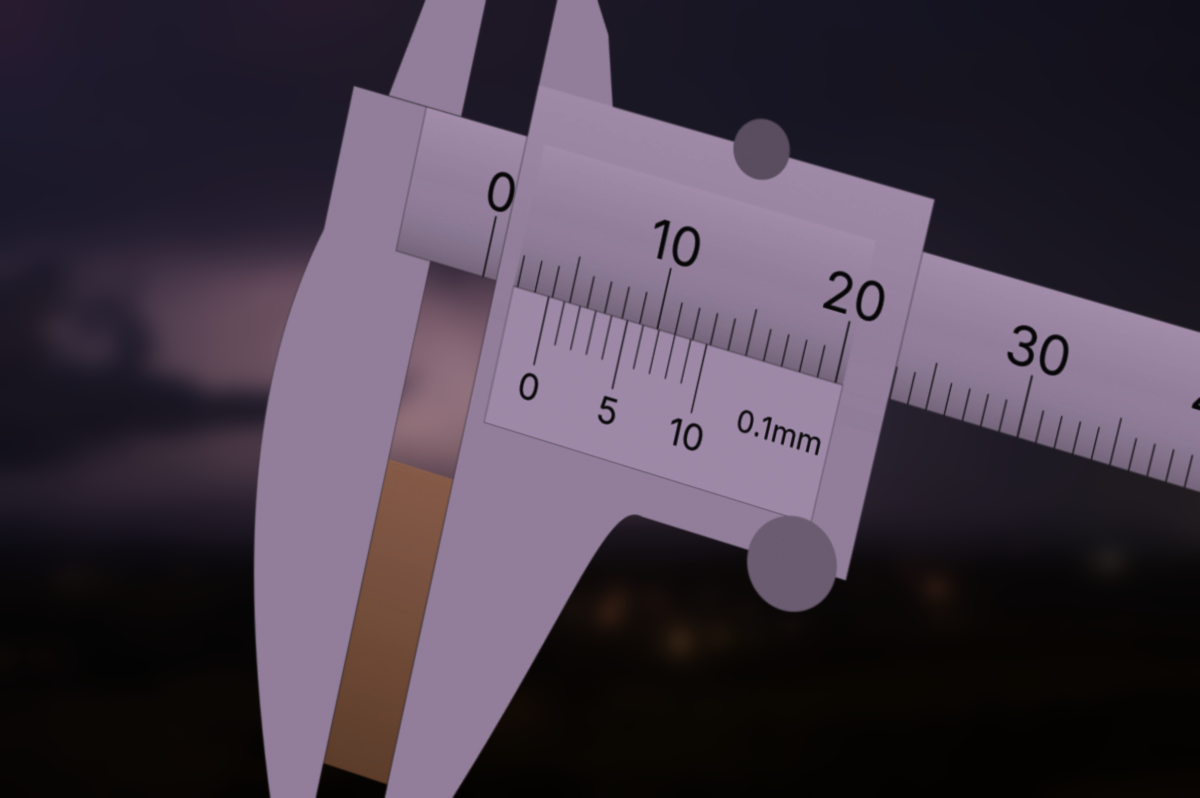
3.8 mm
